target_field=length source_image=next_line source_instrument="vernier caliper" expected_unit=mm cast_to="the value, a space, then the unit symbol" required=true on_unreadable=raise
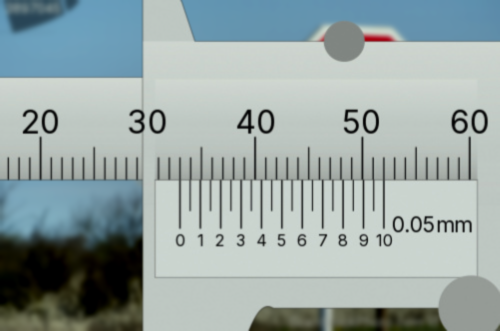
33.0 mm
